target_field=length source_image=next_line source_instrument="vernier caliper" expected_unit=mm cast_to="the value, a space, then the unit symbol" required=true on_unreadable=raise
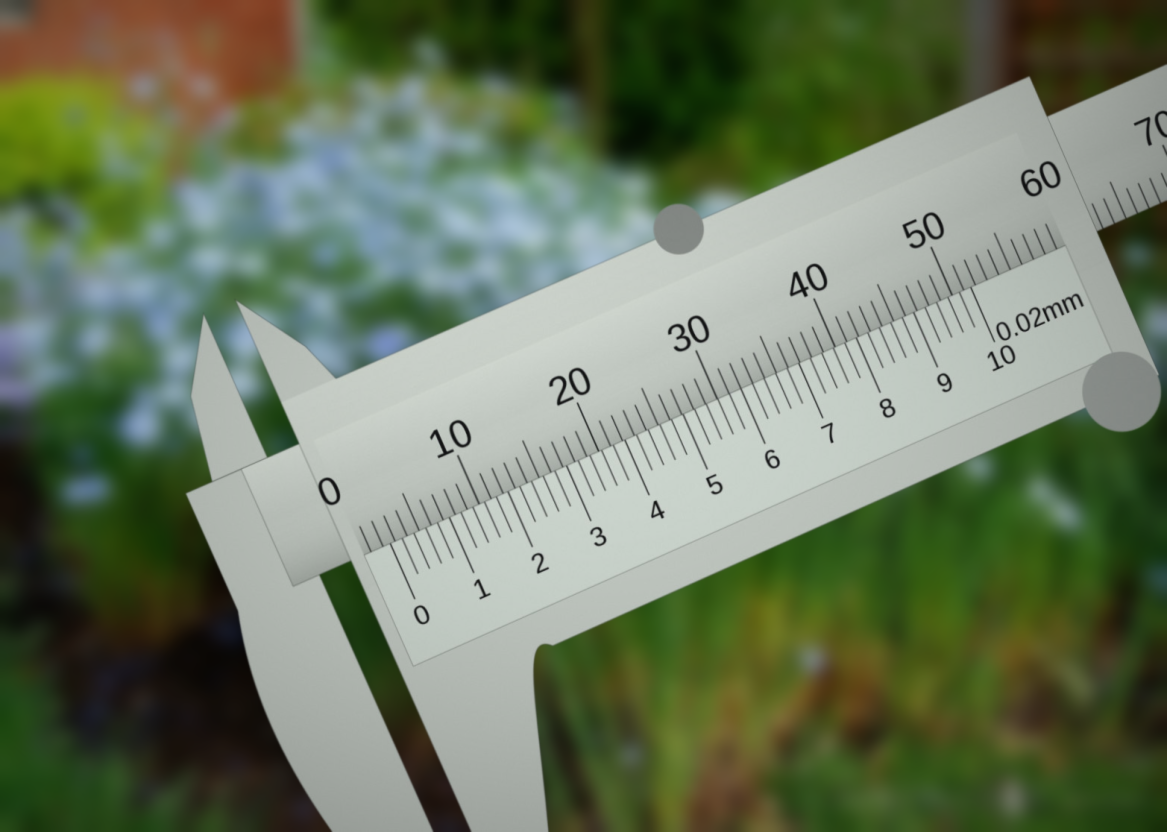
2.6 mm
